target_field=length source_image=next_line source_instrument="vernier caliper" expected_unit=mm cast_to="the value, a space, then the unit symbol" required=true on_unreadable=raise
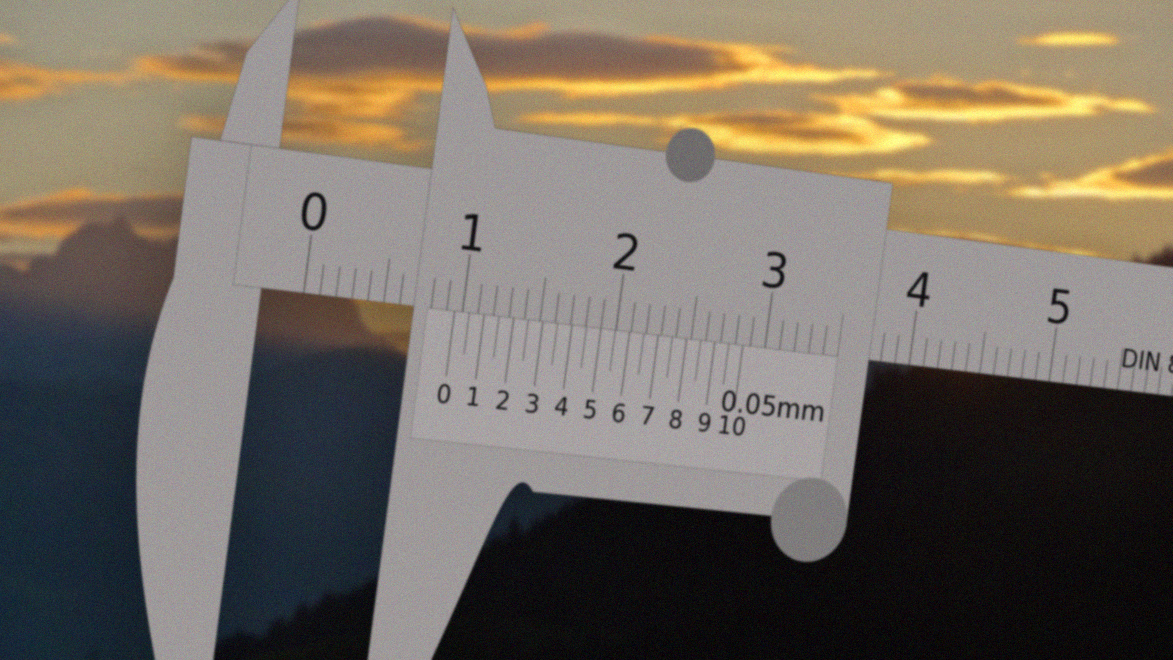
9.5 mm
